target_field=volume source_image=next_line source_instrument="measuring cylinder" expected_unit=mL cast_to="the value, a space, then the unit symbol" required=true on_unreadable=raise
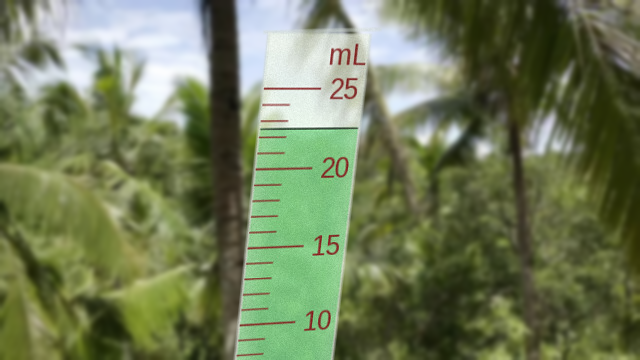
22.5 mL
